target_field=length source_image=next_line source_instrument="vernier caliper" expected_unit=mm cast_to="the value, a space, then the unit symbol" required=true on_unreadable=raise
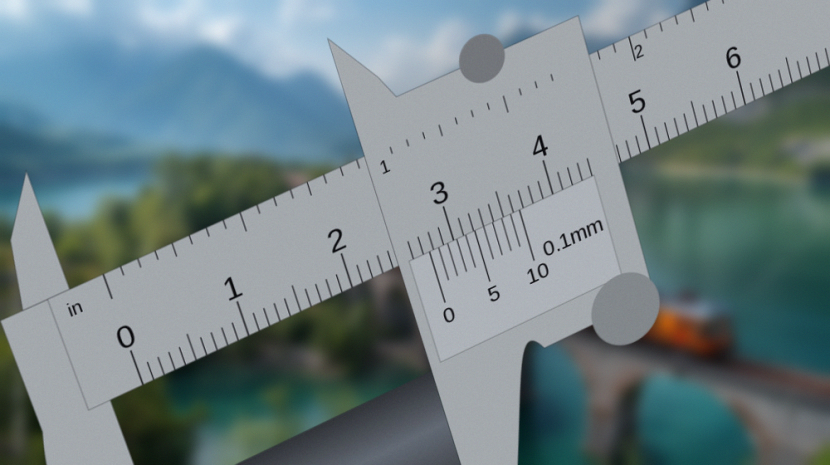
27.6 mm
